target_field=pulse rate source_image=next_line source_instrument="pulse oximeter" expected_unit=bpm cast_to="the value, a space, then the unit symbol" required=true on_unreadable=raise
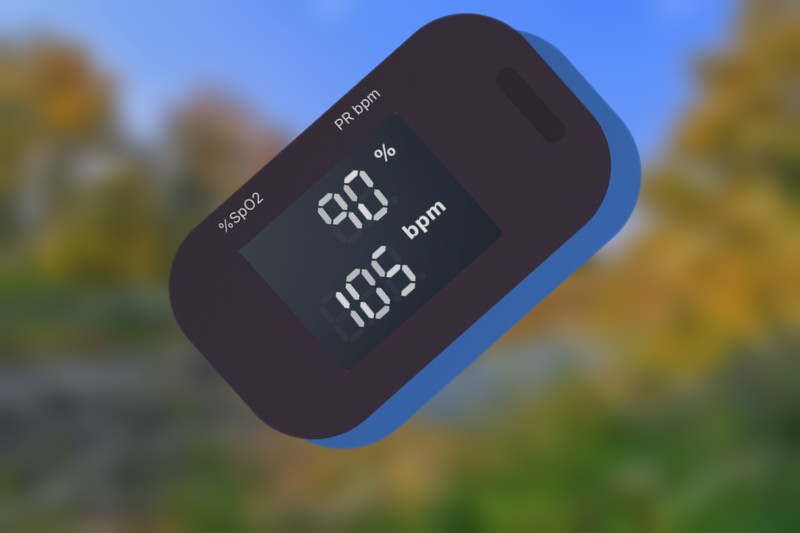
105 bpm
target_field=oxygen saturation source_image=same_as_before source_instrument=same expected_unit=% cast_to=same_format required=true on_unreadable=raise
90 %
